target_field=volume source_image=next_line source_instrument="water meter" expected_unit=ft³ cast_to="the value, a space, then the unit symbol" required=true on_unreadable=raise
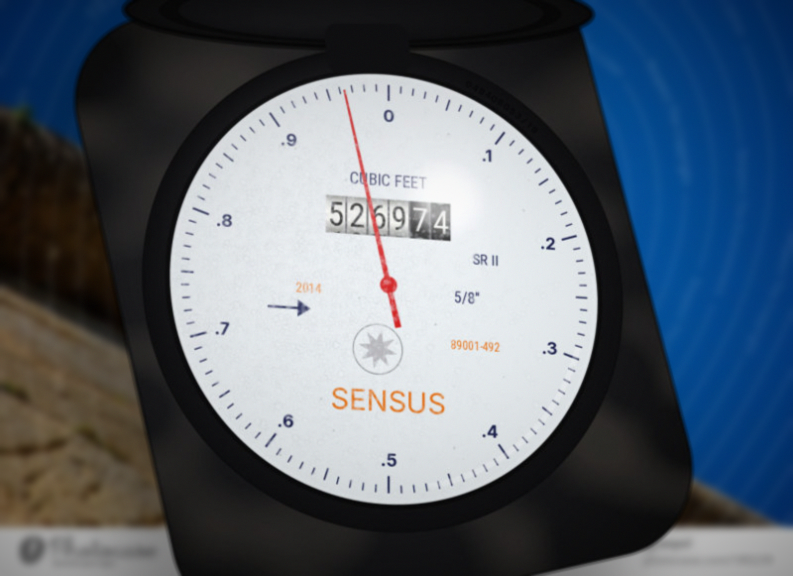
526973.96 ft³
